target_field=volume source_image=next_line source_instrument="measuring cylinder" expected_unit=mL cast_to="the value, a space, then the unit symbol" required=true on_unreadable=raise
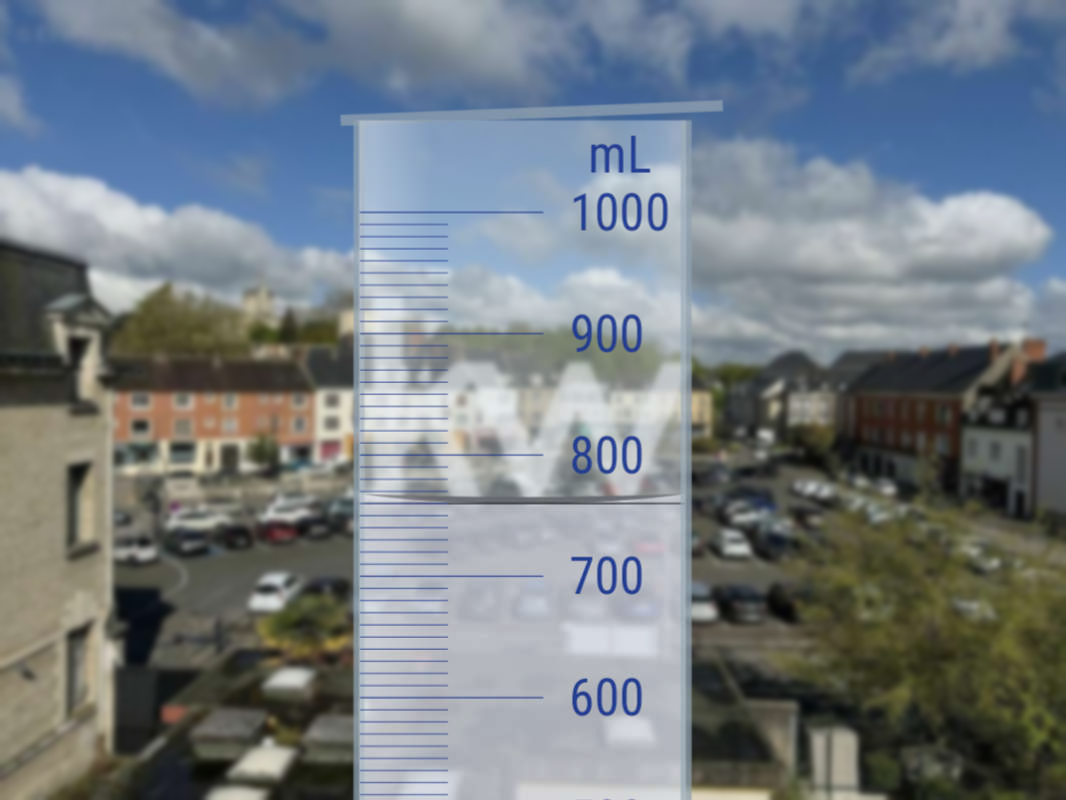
760 mL
